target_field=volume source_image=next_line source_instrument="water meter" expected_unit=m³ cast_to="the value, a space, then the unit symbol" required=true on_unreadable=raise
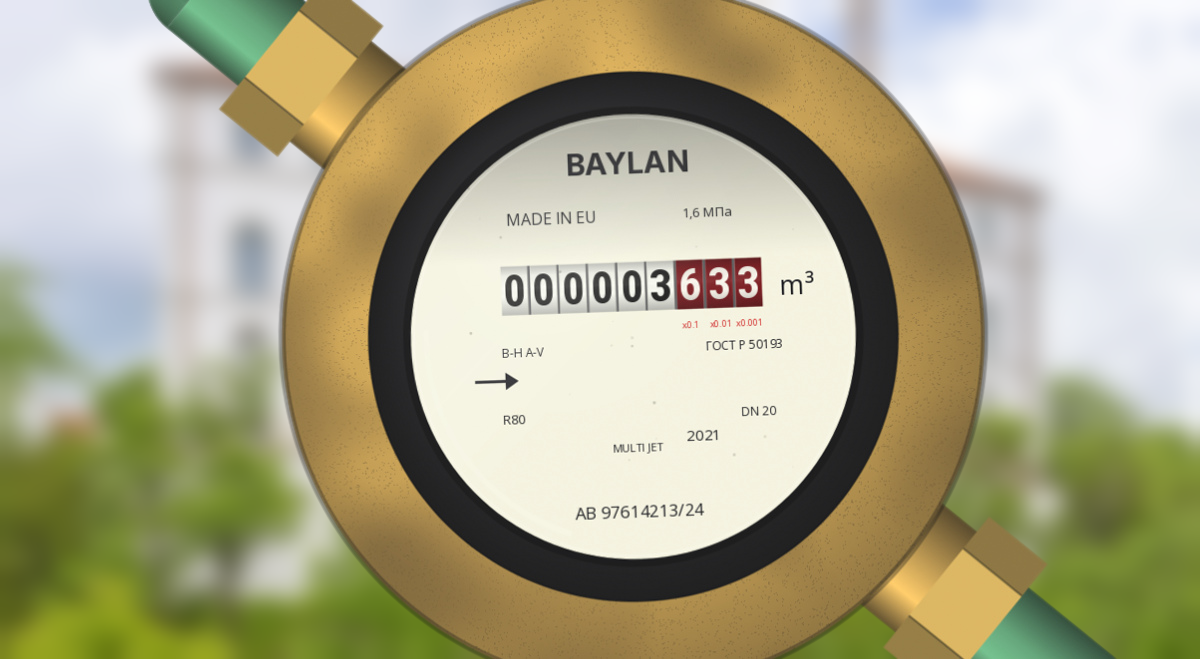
3.633 m³
